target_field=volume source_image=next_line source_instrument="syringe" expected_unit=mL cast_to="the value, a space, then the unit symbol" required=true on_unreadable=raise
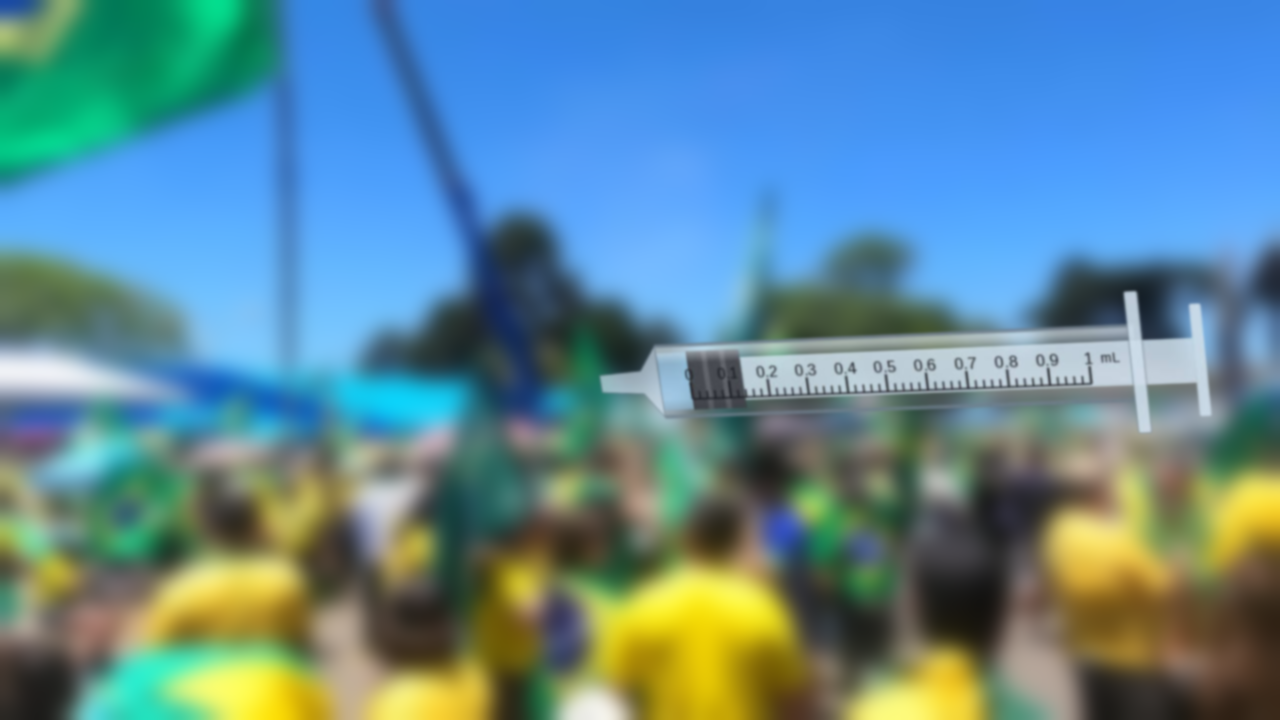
0 mL
